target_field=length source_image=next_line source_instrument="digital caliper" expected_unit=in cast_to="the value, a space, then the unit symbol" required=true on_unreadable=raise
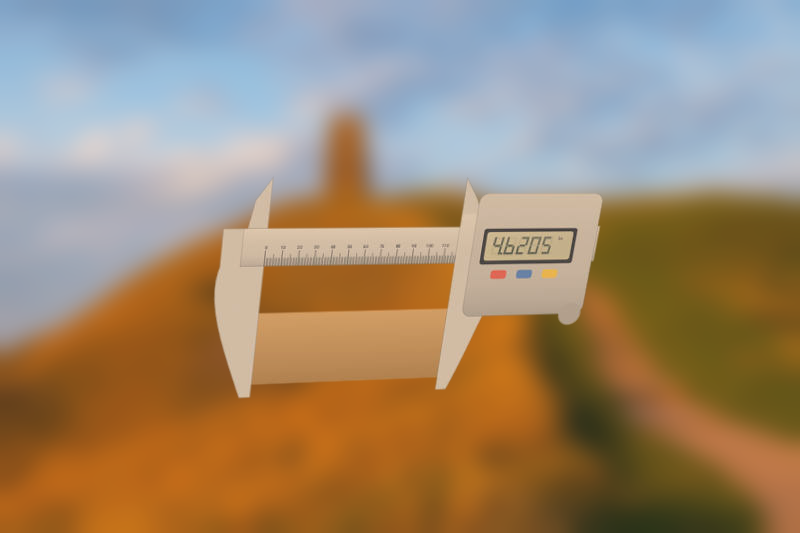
4.6205 in
